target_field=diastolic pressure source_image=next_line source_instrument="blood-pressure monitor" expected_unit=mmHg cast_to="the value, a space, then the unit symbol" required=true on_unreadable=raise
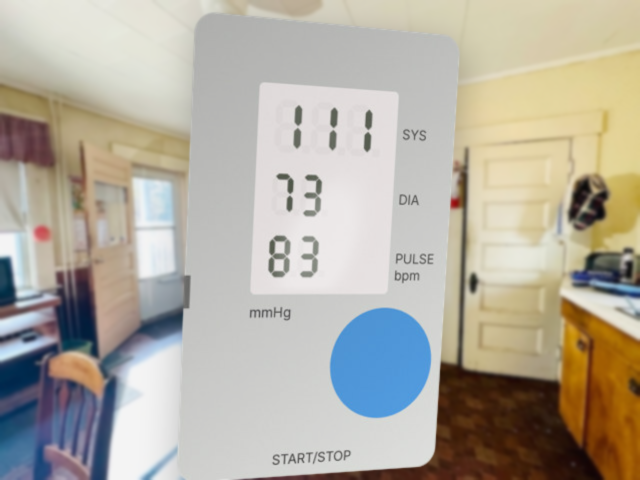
73 mmHg
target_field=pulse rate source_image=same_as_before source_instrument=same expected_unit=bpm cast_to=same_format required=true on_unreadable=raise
83 bpm
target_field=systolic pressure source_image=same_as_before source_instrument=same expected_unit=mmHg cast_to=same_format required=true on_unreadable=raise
111 mmHg
